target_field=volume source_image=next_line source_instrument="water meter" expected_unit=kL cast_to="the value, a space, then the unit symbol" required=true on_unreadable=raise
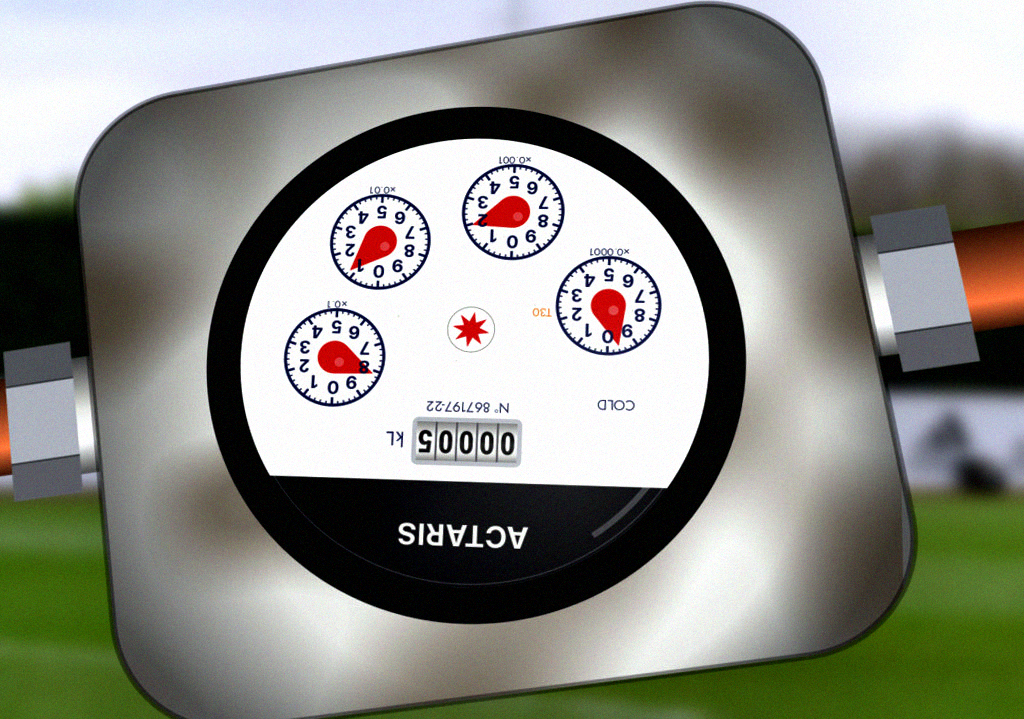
5.8119 kL
